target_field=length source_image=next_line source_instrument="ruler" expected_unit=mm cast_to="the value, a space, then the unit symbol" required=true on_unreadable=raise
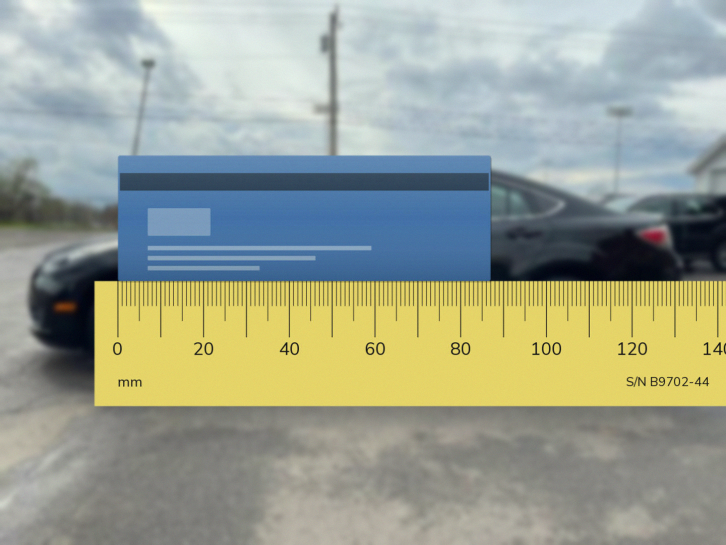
87 mm
